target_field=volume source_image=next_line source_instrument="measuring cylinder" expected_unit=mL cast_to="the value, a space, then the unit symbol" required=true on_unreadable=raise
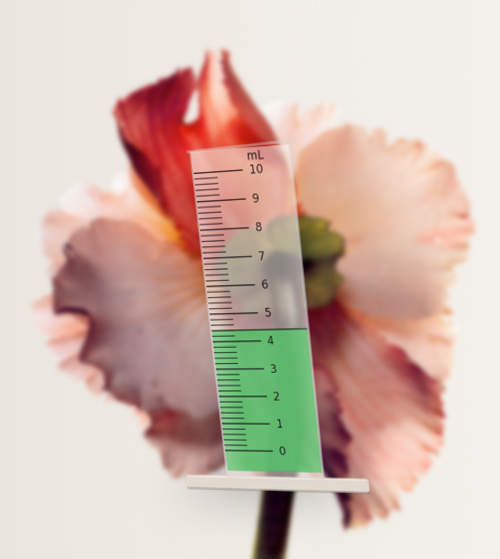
4.4 mL
